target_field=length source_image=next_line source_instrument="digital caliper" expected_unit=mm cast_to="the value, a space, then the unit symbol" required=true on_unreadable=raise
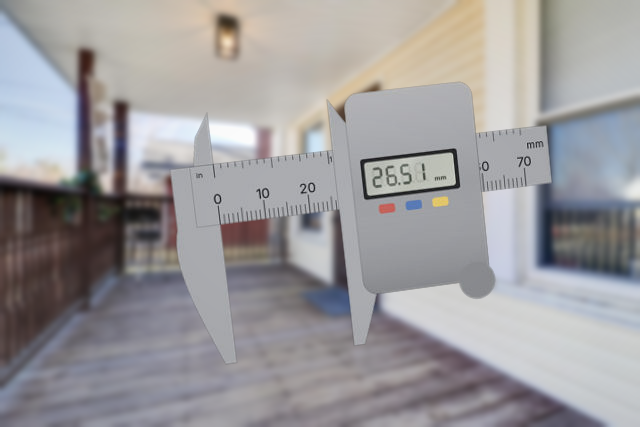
26.51 mm
